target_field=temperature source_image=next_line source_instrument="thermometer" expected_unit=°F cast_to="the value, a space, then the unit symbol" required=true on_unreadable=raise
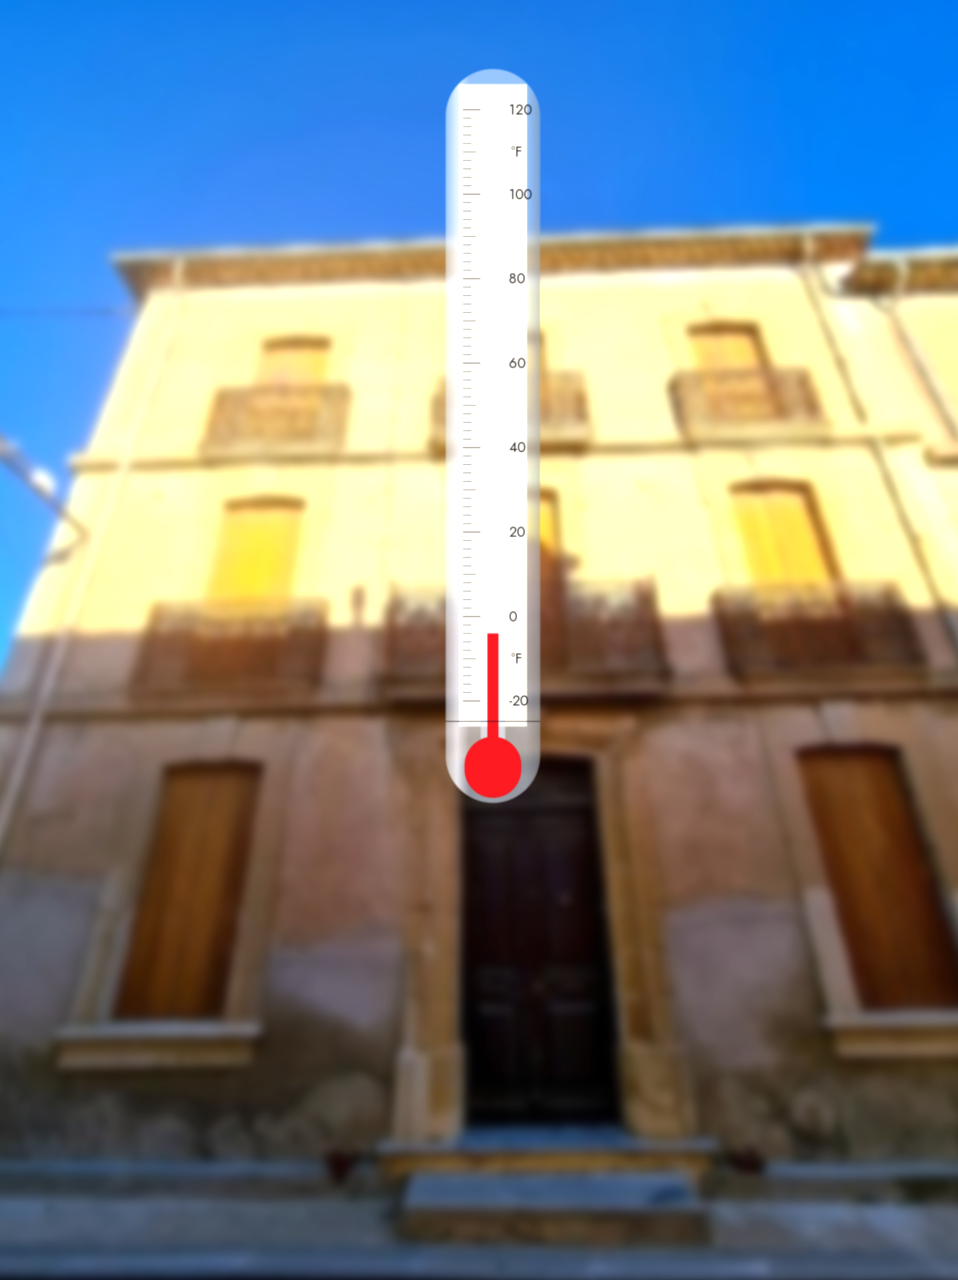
-4 °F
